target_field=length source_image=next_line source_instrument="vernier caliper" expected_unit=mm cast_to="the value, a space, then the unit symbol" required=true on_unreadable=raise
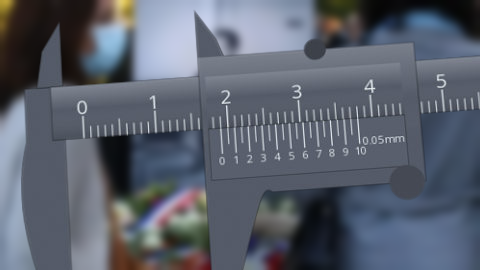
19.0 mm
